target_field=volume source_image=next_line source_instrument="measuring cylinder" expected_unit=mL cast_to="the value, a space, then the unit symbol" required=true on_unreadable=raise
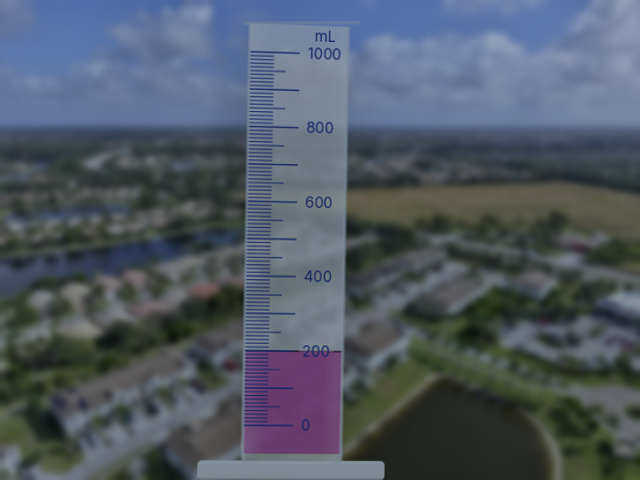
200 mL
